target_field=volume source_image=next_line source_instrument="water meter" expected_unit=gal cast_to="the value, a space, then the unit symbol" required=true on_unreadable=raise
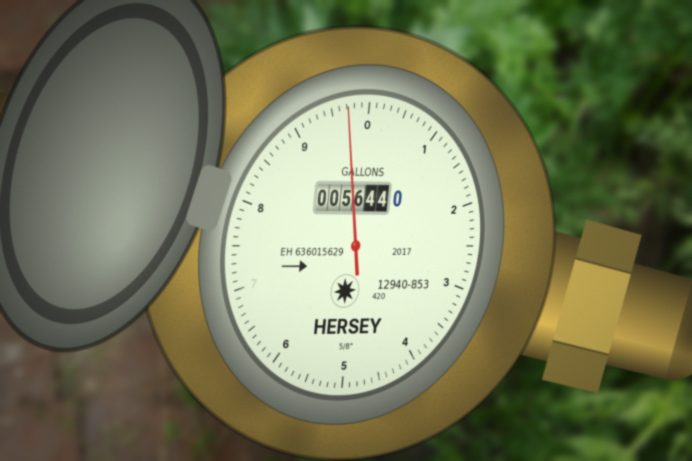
56439.7 gal
